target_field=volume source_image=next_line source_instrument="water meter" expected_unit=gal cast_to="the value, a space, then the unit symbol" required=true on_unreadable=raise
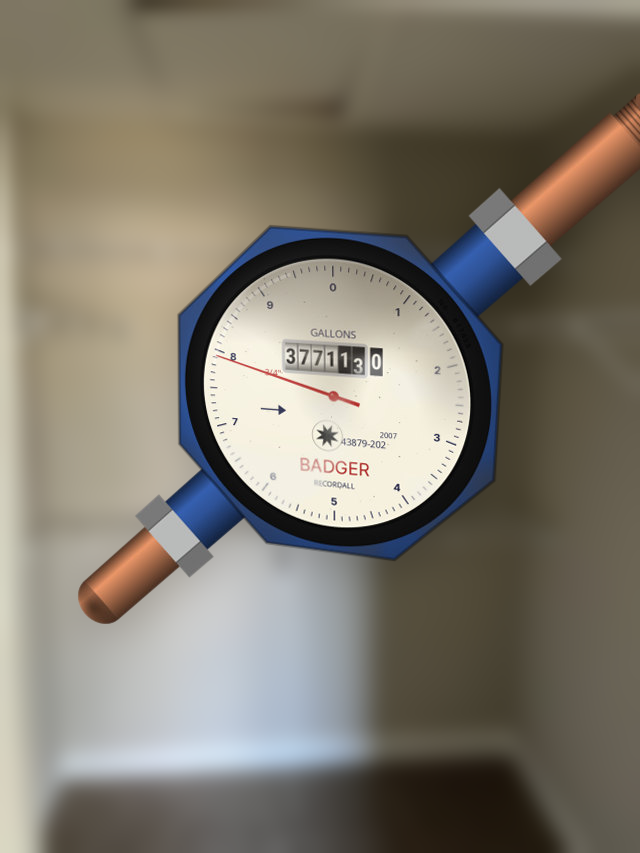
3771127.9 gal
